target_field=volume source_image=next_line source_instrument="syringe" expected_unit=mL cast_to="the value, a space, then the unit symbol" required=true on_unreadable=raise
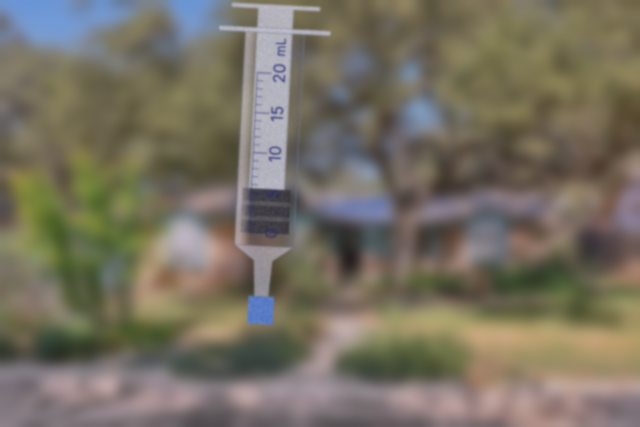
0 mL
